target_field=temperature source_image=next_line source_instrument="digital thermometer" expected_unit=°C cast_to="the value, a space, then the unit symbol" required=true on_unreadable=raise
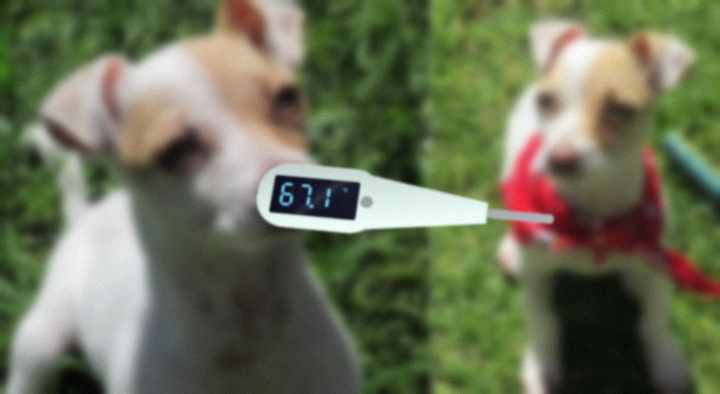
67.1 °C
